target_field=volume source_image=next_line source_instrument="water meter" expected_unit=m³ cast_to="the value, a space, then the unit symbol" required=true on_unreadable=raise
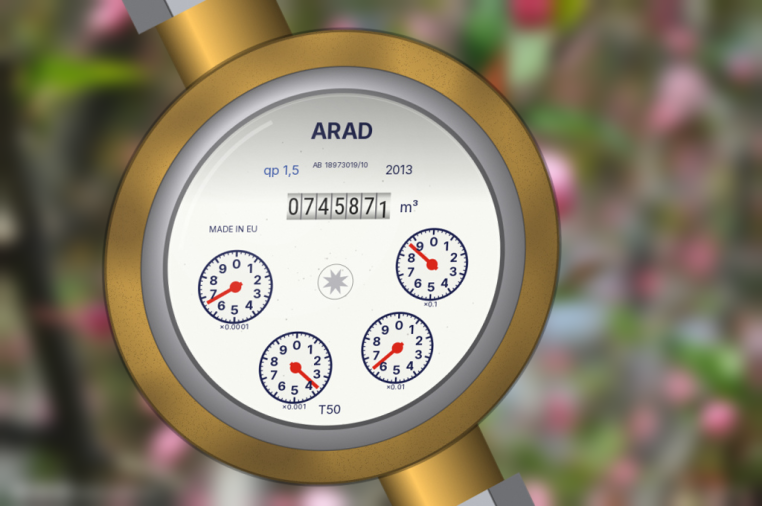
745870.8636 m³
